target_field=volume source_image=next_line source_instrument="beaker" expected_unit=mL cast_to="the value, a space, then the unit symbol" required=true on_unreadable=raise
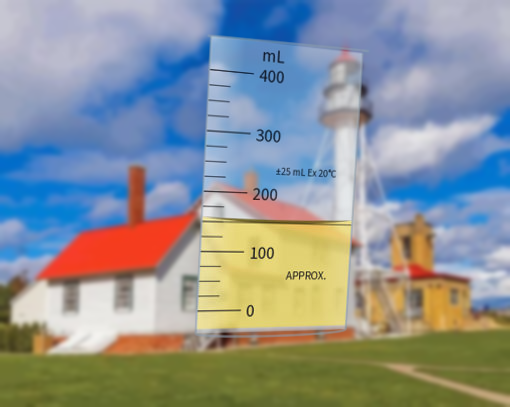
150 mL
